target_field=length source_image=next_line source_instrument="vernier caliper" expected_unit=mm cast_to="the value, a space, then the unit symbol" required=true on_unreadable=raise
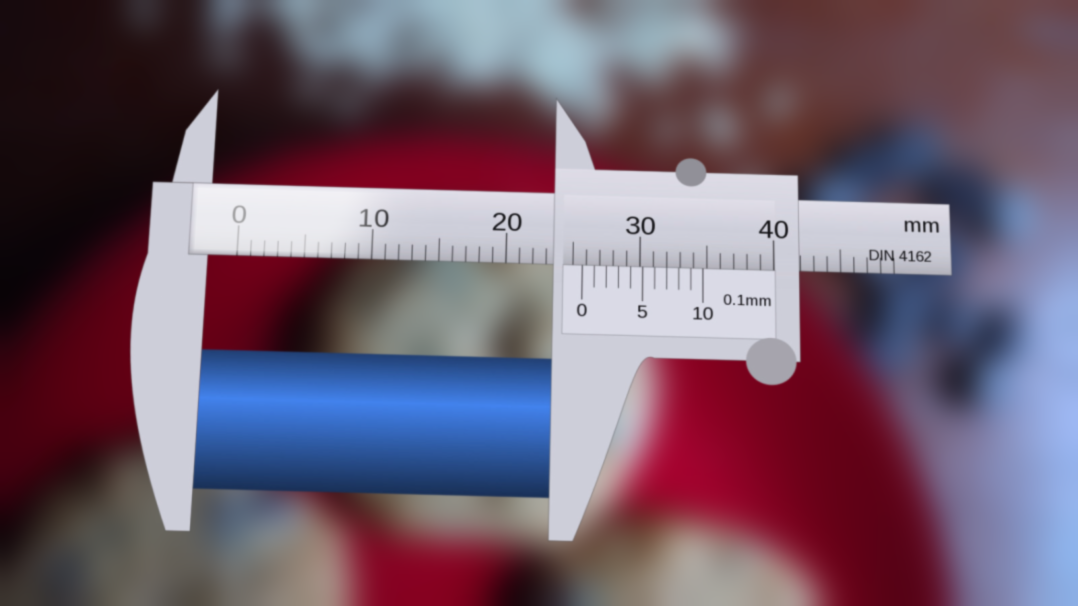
25.7 mm
